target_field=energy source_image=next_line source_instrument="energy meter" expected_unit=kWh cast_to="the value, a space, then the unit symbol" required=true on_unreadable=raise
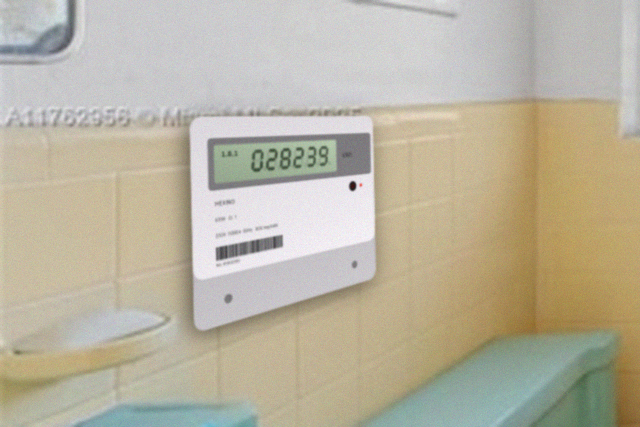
28239 kWh
